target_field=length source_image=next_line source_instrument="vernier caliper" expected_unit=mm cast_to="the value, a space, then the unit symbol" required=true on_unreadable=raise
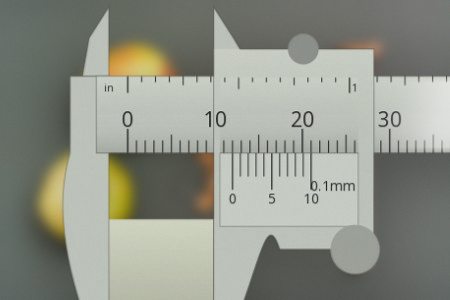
12.0 mm
